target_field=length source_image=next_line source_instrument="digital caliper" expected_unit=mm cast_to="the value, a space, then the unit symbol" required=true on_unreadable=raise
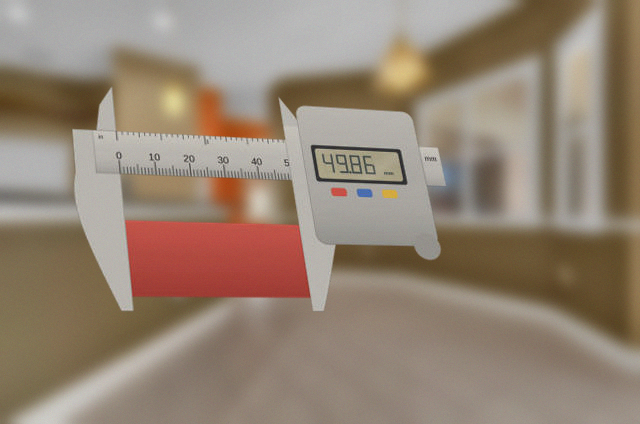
49.86 mm
